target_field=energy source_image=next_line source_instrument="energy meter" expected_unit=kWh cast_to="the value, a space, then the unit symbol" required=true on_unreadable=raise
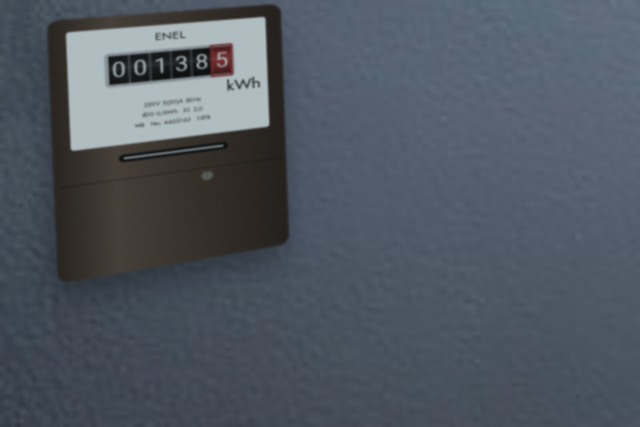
138.5 kWh
